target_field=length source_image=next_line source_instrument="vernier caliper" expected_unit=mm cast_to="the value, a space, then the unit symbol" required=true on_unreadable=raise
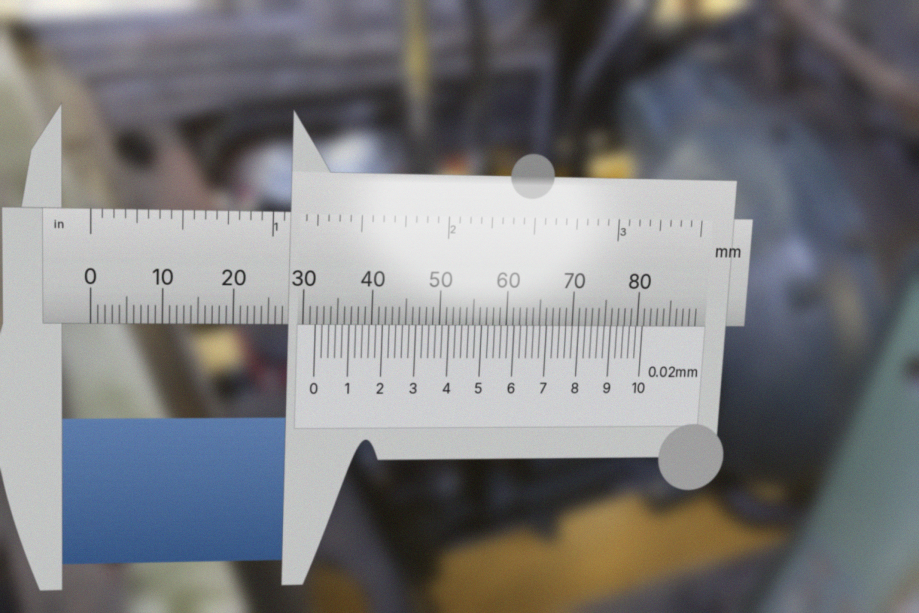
31.8 mm
